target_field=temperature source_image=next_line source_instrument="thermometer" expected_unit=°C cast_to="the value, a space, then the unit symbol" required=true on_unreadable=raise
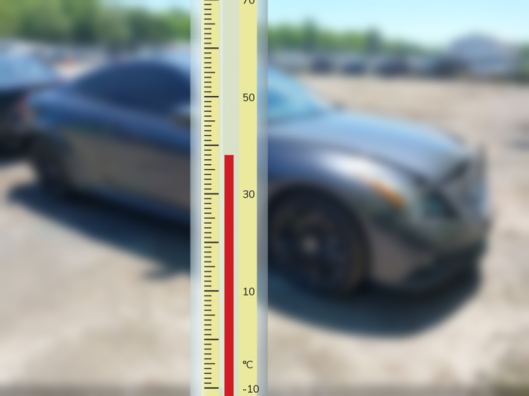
38 °C
